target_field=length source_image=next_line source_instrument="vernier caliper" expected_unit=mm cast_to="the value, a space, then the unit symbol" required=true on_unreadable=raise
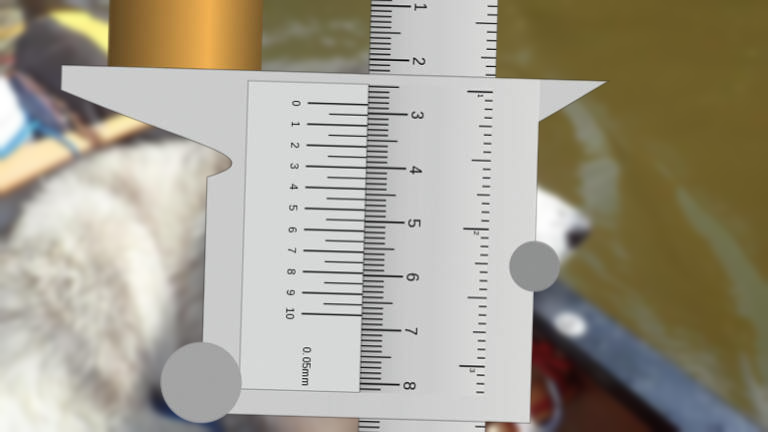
28.4 mm
